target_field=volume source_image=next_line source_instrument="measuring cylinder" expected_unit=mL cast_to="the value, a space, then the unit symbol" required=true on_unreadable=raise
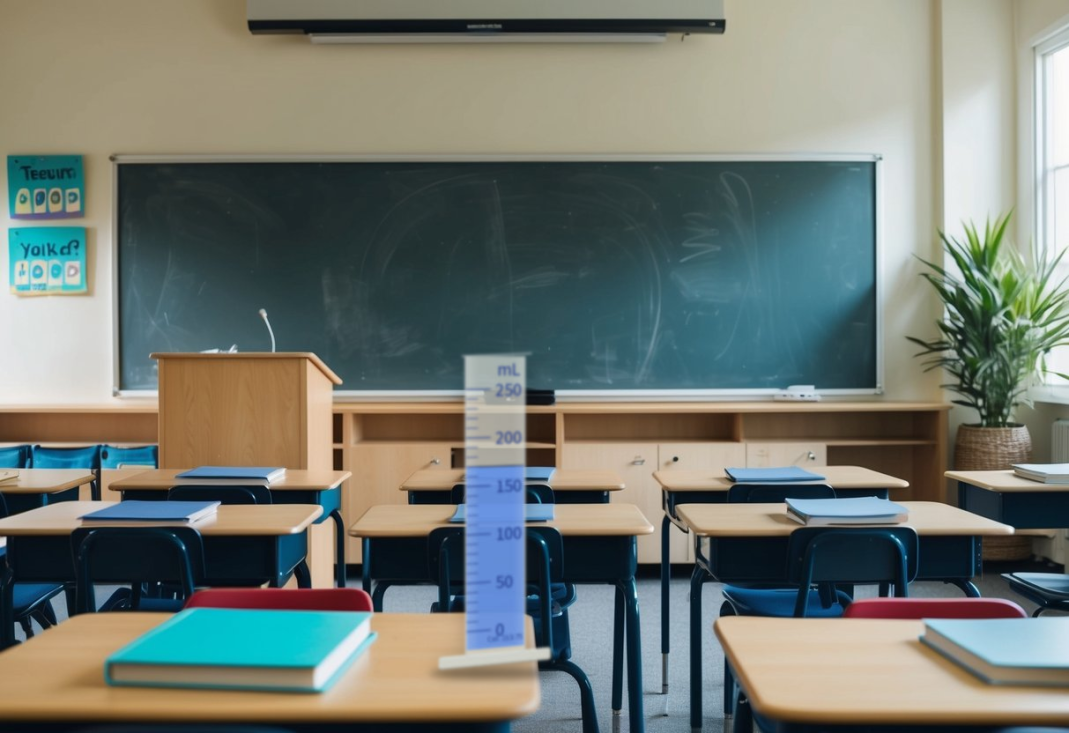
170 mL
